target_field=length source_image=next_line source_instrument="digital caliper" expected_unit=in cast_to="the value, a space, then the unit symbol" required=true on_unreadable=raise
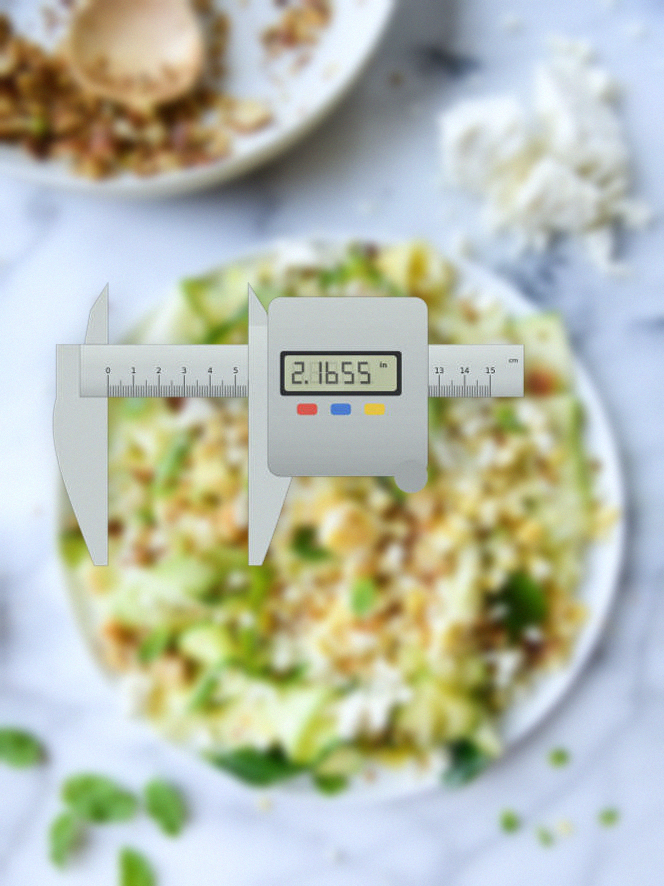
2.1655 in
